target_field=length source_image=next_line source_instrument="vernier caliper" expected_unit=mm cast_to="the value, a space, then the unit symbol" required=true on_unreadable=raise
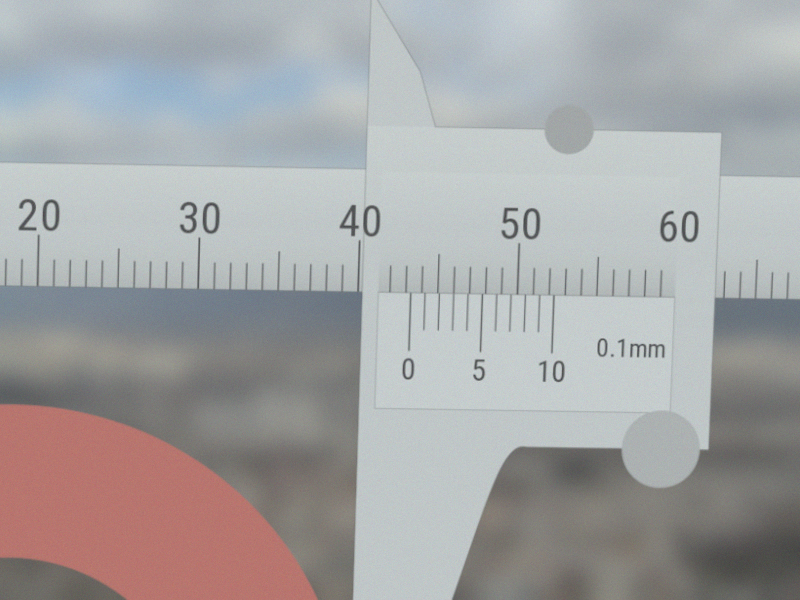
43.3 mm
